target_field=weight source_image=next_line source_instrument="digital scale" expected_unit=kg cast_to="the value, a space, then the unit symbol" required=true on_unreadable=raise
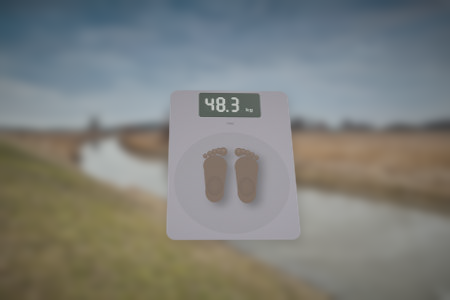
48.3 kg
